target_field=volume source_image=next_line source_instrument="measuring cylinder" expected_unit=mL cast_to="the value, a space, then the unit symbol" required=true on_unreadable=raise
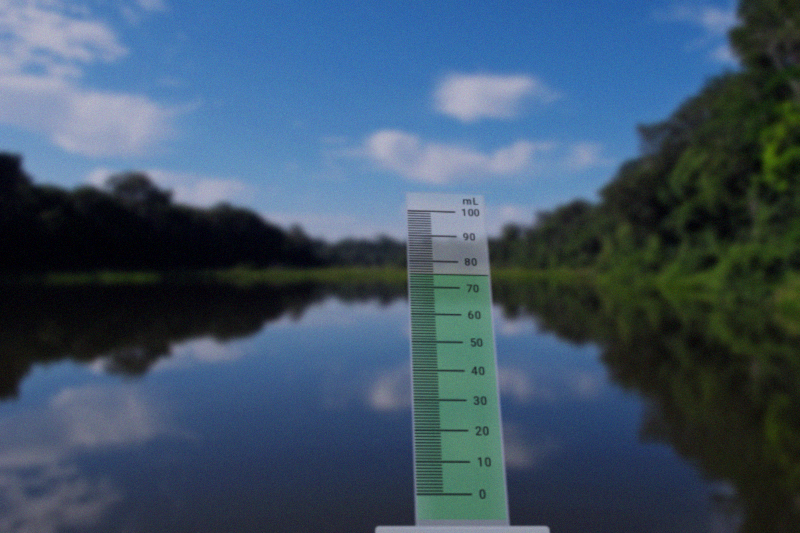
75 mL
